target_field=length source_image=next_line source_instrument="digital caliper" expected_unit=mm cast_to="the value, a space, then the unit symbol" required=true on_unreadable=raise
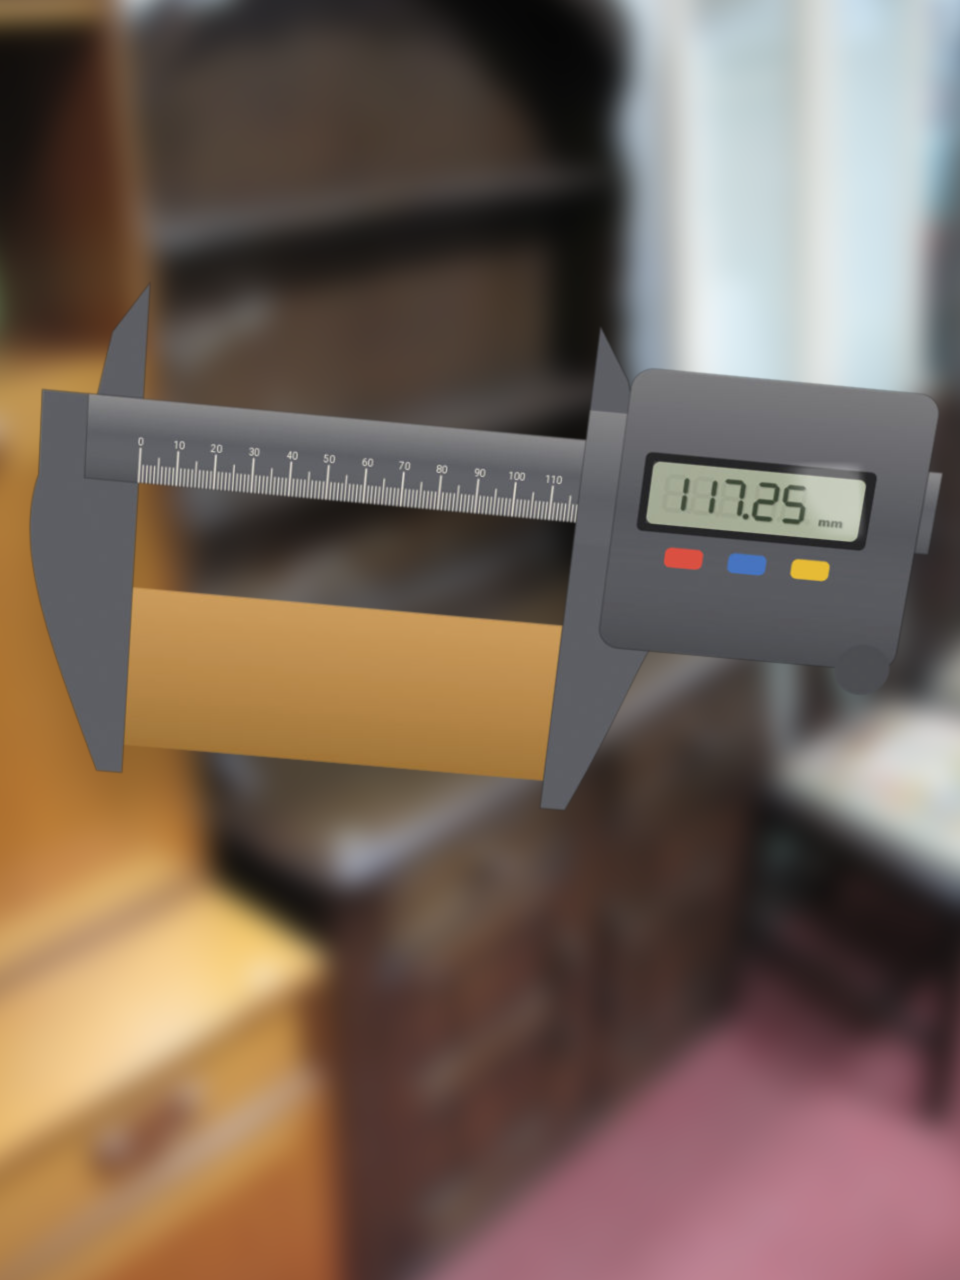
117.25 mm
